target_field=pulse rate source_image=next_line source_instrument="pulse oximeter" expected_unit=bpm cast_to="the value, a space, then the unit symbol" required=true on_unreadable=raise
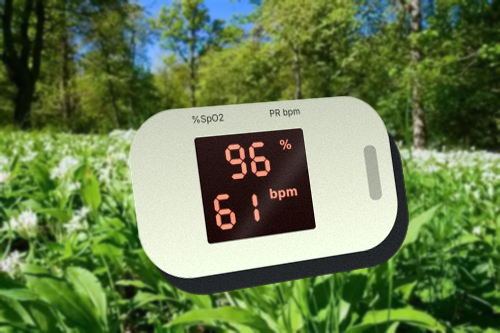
61 bpm
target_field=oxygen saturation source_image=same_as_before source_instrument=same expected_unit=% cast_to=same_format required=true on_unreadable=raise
96 %
